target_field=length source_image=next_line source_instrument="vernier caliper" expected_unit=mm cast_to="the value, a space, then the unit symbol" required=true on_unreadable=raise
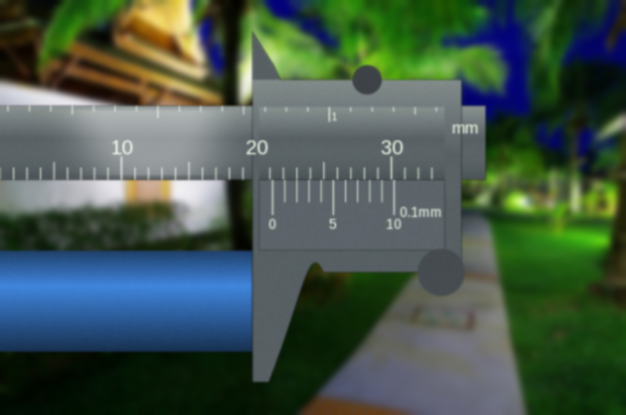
21.2 mm
